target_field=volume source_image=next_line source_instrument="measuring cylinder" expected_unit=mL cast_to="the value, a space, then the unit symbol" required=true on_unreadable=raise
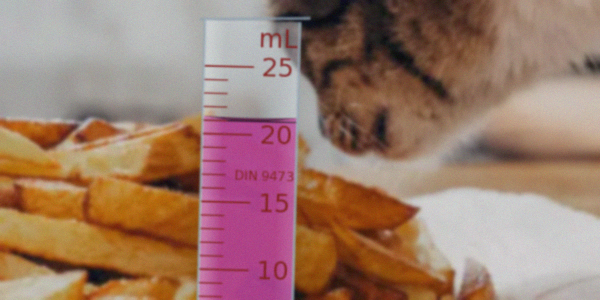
21 mL
